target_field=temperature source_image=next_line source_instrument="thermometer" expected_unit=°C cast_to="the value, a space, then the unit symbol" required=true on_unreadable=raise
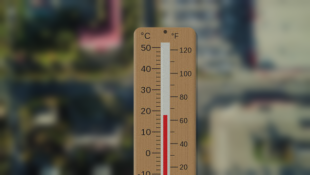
18 °C
